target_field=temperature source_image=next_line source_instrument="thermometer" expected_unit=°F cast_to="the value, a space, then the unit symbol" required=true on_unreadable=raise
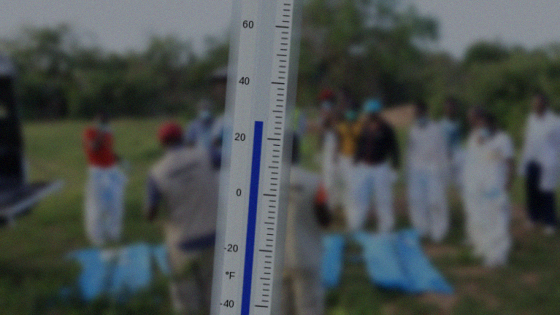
26 °F
